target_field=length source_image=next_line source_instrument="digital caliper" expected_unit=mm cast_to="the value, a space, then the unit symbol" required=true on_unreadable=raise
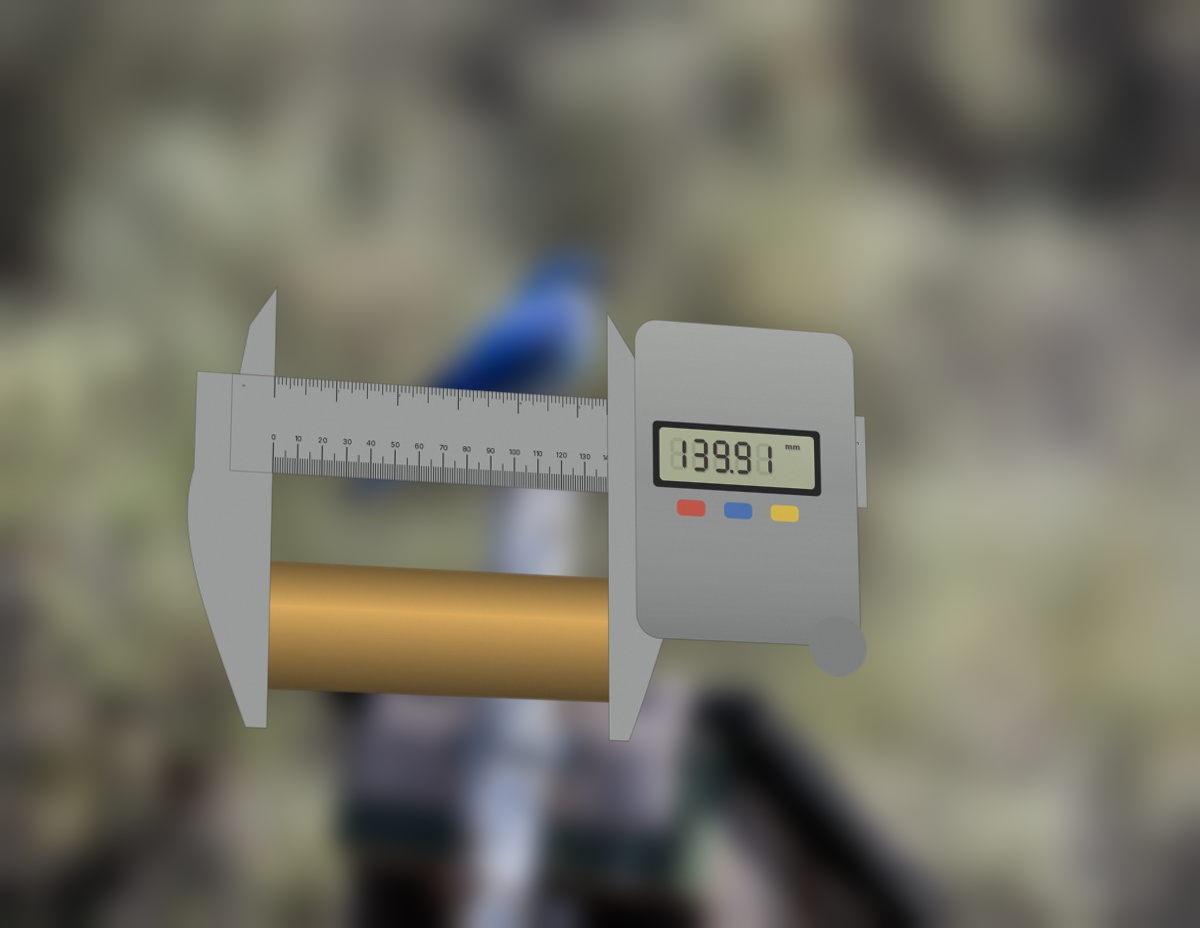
139.91 mm
